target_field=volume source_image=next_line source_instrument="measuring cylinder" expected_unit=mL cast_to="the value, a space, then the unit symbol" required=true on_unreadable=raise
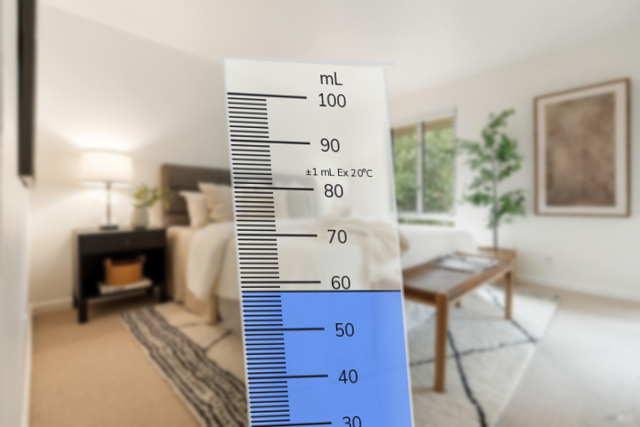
58 mL
